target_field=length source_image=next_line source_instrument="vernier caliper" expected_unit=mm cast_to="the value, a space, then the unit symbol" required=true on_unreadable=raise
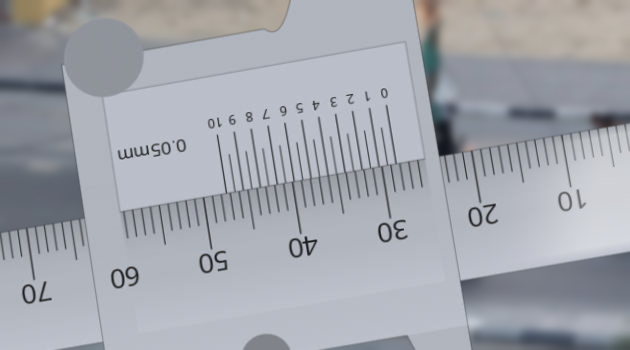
28.4 mm
